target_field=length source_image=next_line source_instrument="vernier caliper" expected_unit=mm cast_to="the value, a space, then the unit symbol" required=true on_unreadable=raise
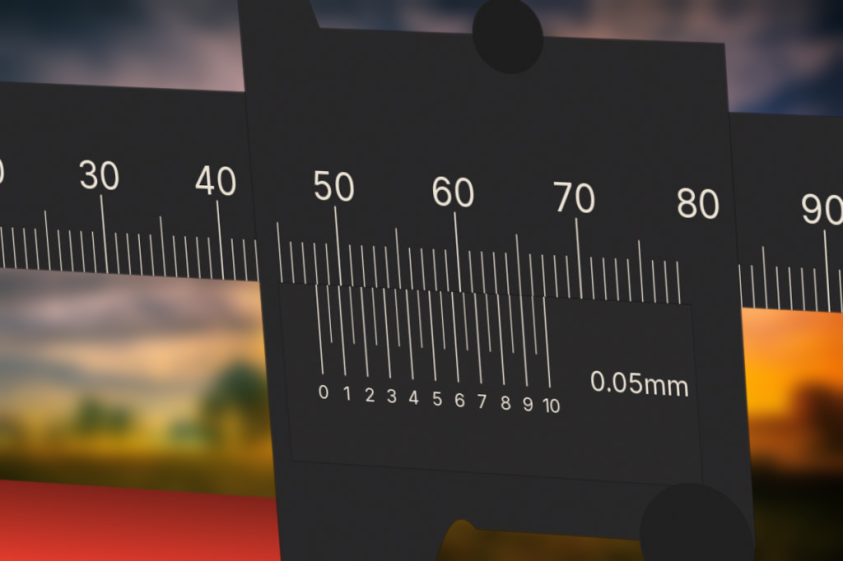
47.9 mm
